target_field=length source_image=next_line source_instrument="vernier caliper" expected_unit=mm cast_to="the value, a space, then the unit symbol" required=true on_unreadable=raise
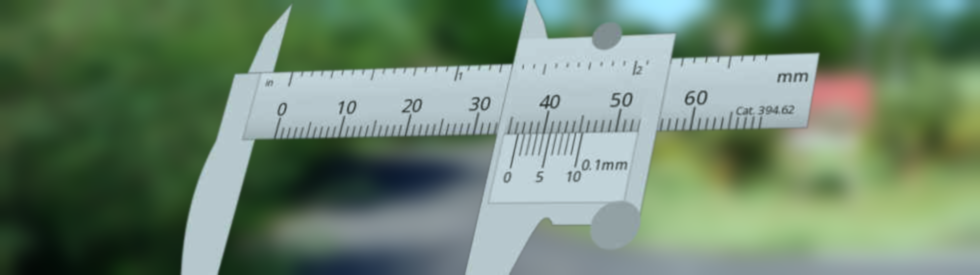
36.4 mm
